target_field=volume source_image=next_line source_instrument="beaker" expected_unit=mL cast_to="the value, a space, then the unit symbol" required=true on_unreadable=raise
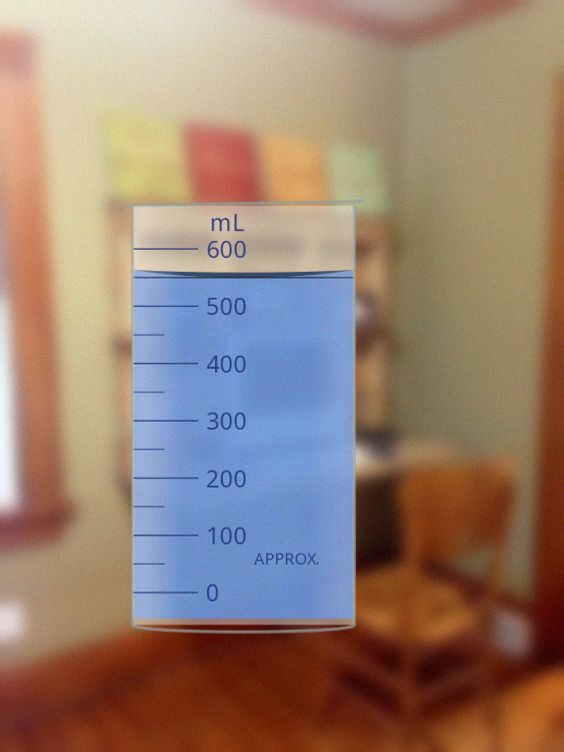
550 mL
